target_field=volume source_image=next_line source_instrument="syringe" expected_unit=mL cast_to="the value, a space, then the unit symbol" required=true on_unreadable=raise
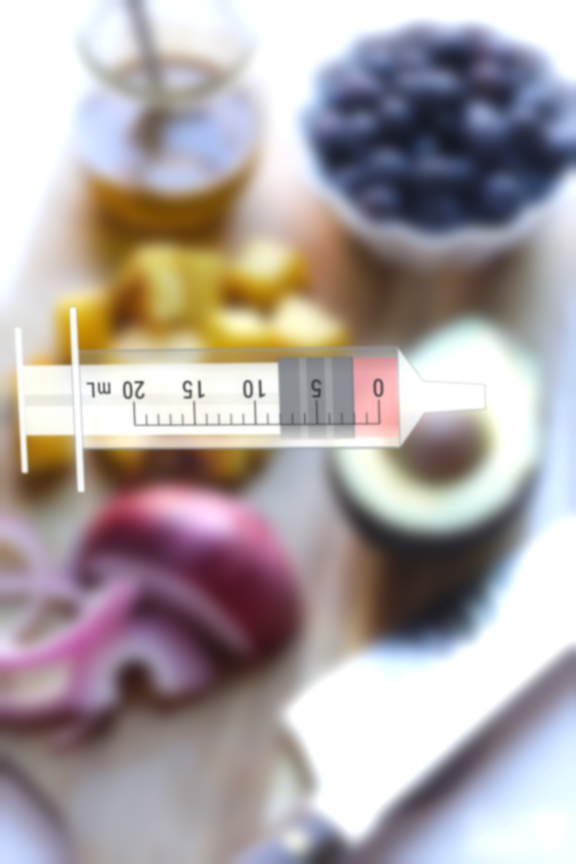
2 mL
